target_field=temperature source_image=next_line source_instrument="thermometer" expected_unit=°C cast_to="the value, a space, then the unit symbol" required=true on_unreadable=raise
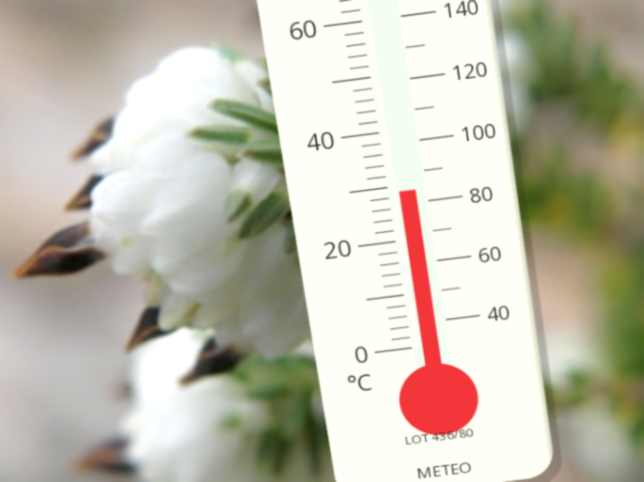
29 °C
